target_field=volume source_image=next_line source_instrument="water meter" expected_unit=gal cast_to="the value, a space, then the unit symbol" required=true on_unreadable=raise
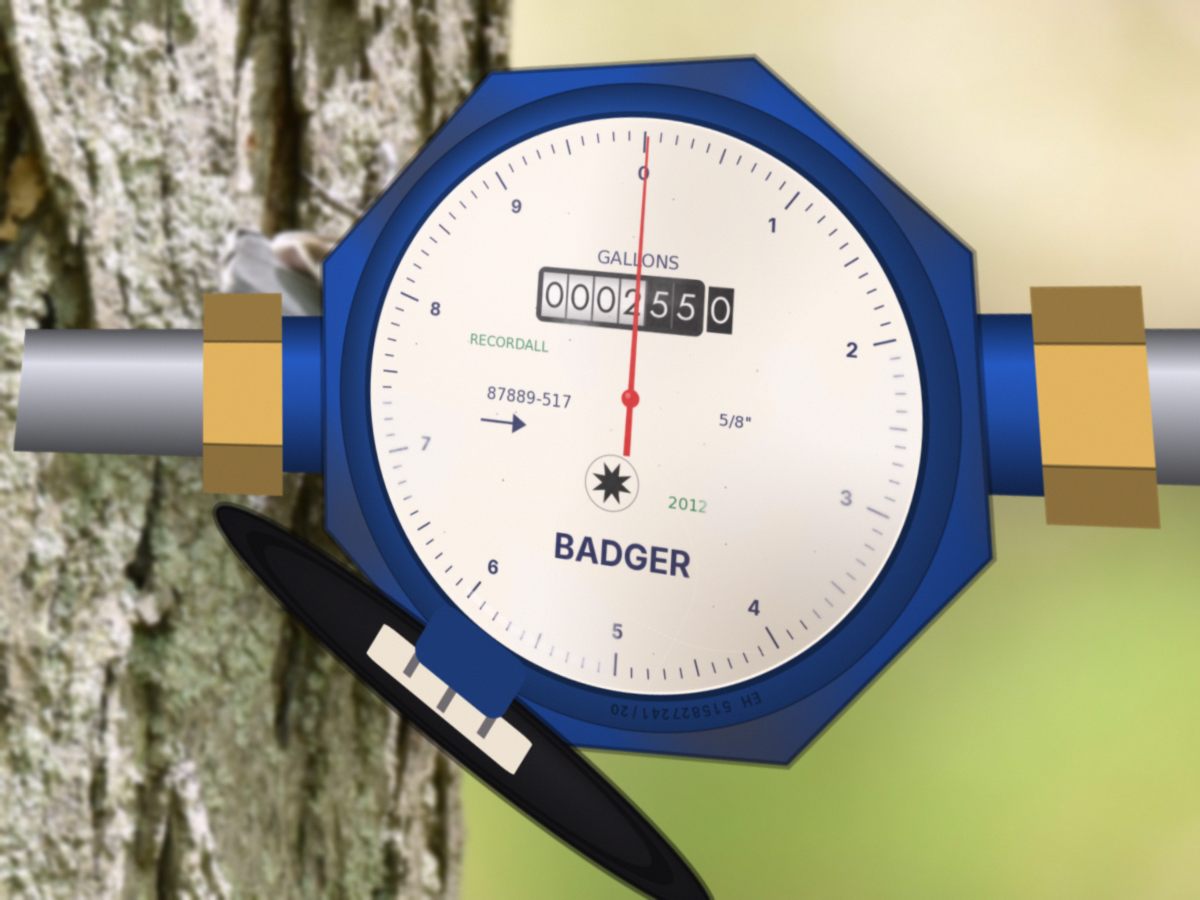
2550.0 gal
